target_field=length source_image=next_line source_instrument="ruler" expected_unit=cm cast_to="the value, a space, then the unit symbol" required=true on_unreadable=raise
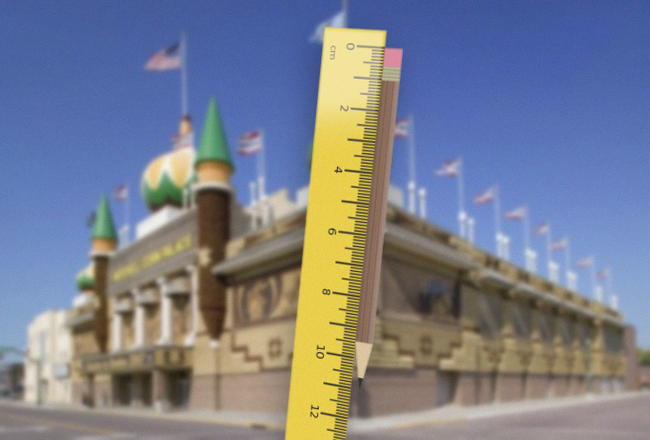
11 cm
